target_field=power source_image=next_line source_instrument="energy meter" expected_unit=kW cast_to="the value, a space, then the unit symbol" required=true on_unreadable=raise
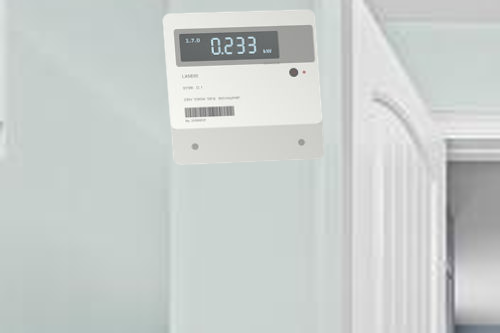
0.233 kW
